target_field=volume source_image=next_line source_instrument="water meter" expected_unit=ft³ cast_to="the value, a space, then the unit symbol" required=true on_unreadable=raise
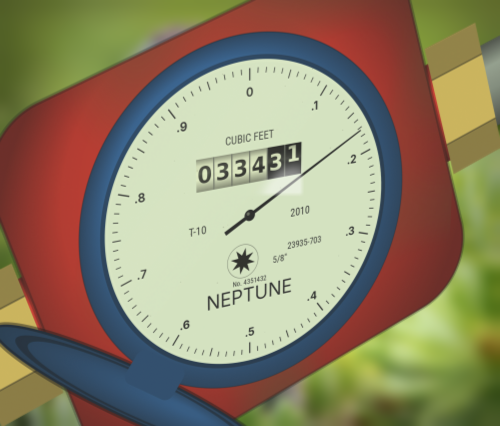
33431.17 ft³
